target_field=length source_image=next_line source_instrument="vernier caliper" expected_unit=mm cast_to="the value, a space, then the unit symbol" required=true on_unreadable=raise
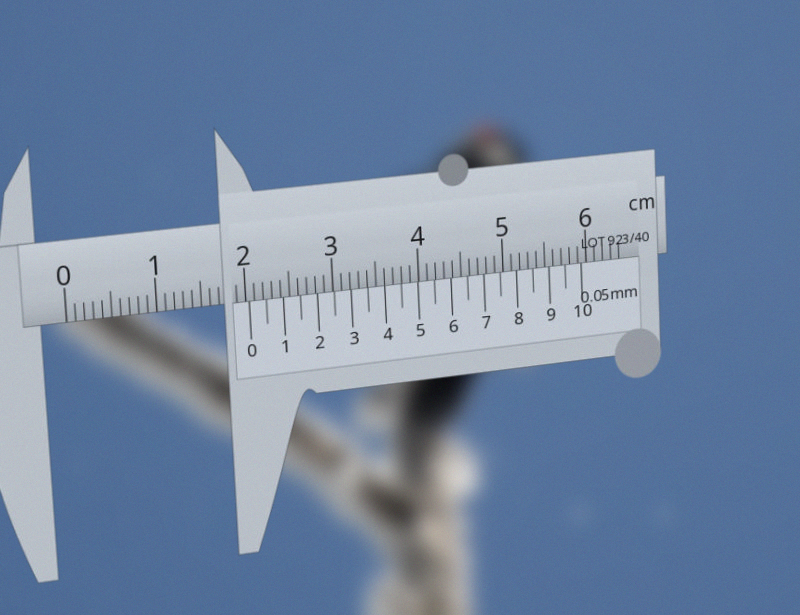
20.4 mm
